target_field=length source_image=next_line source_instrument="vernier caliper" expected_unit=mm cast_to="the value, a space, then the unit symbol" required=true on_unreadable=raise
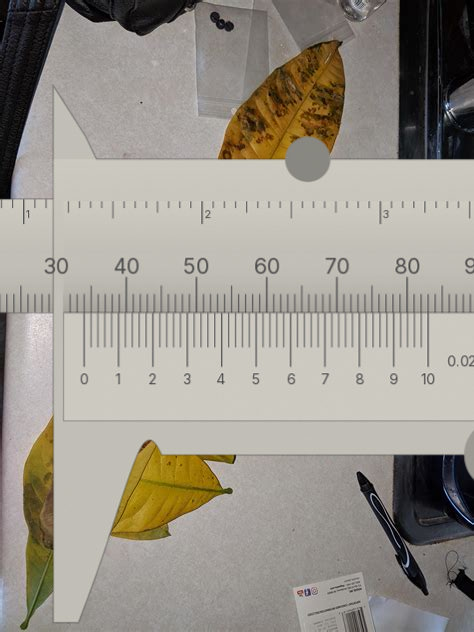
34.0 mm
